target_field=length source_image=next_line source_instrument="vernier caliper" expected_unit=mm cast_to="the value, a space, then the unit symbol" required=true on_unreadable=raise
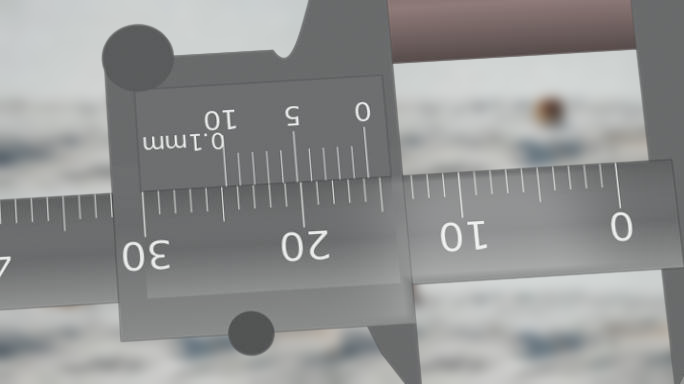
15.7 mm
